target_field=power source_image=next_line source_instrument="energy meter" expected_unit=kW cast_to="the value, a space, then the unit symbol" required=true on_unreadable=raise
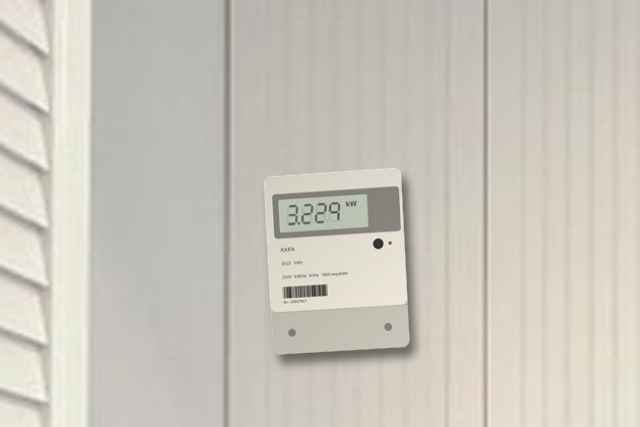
3.229 kW
